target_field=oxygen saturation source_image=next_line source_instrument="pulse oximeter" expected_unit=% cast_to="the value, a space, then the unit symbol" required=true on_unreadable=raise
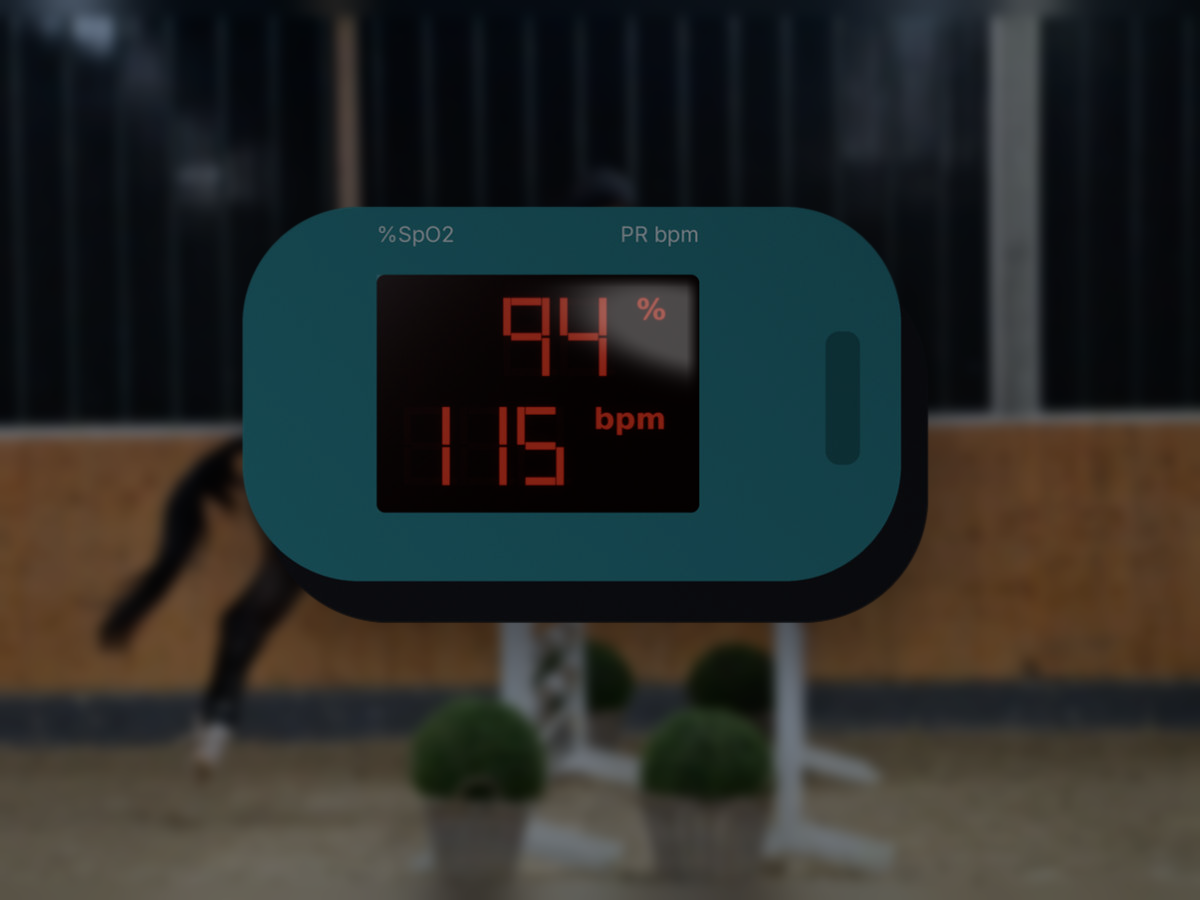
94 %
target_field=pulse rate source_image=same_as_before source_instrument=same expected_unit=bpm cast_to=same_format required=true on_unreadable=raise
115 bpm
